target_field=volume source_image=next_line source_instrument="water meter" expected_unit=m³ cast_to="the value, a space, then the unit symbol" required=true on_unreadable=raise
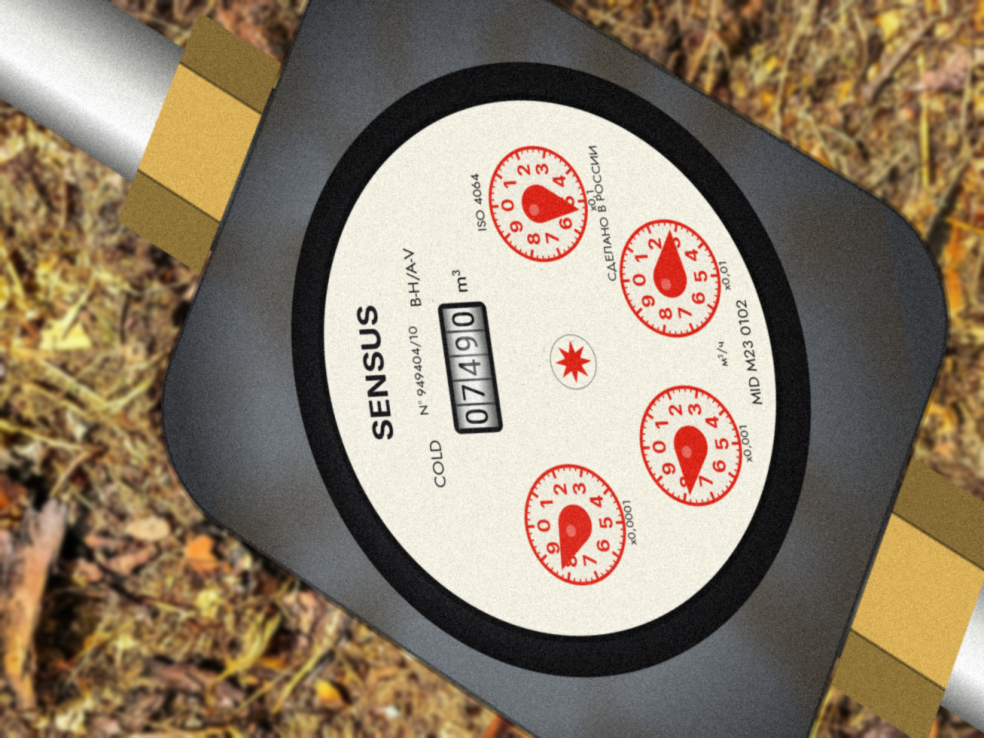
7490.5278 m³
